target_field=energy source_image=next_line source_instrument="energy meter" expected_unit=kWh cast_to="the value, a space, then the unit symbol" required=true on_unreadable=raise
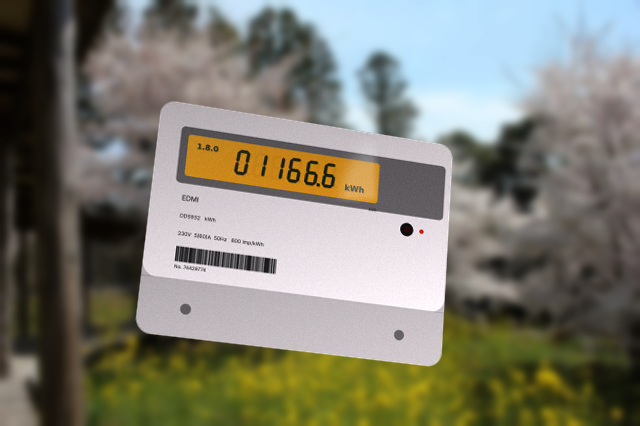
1166.6 kWh
